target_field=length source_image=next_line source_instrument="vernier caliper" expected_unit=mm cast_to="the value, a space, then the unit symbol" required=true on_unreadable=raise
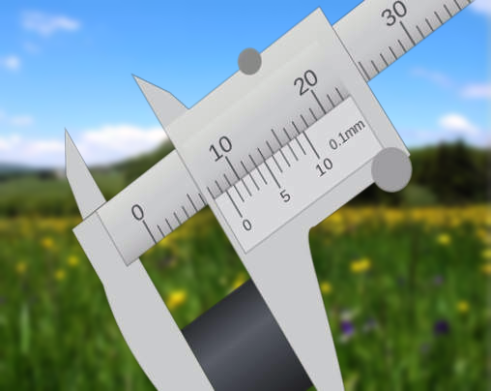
8.4 mm
